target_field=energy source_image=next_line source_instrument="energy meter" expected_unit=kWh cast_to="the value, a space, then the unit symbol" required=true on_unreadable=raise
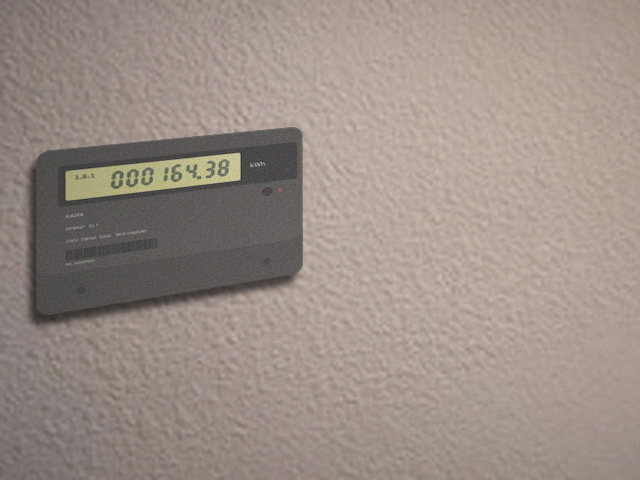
164.38 kWh
